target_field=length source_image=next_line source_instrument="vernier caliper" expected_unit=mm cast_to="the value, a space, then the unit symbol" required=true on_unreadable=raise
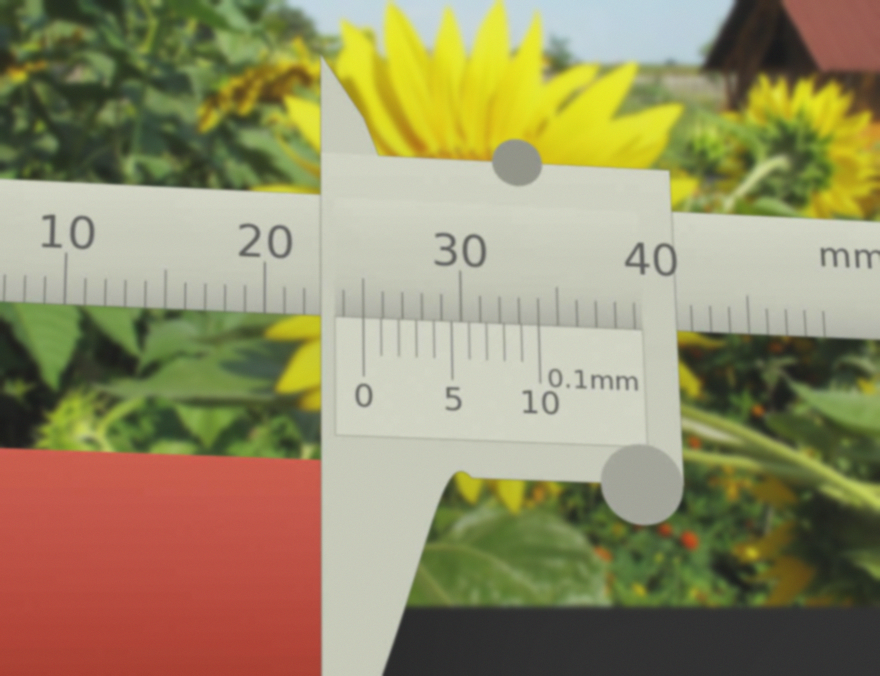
25.0 mm
